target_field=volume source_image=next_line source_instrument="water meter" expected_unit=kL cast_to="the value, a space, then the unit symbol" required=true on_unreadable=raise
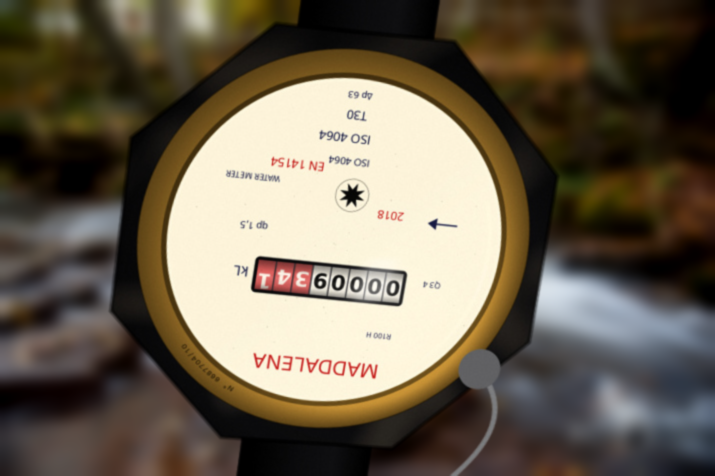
9.341 kL
